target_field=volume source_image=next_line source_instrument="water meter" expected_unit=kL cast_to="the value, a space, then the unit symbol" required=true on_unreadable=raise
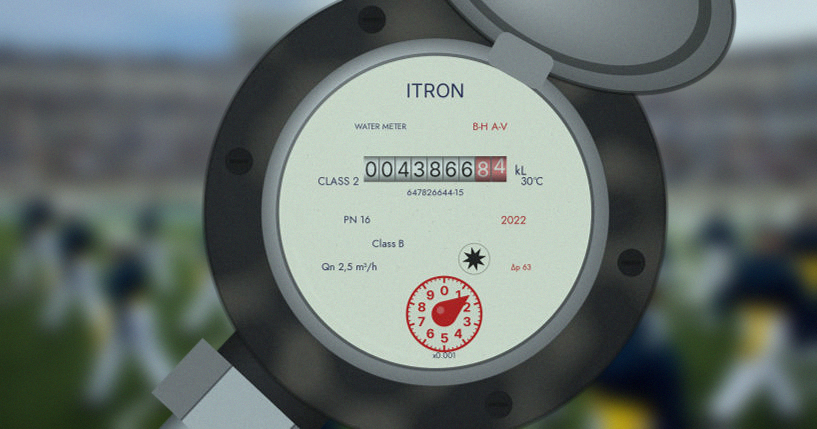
43866.841 kL
